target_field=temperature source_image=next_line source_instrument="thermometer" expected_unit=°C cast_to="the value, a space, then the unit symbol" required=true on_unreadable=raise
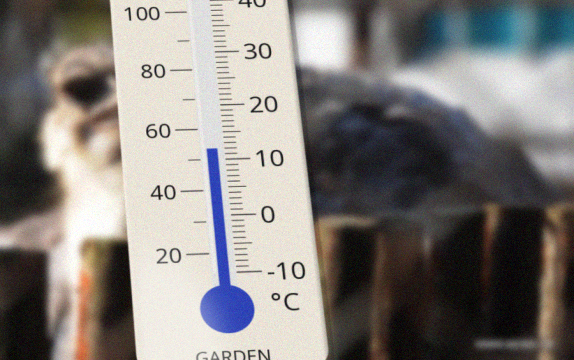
12 °C
